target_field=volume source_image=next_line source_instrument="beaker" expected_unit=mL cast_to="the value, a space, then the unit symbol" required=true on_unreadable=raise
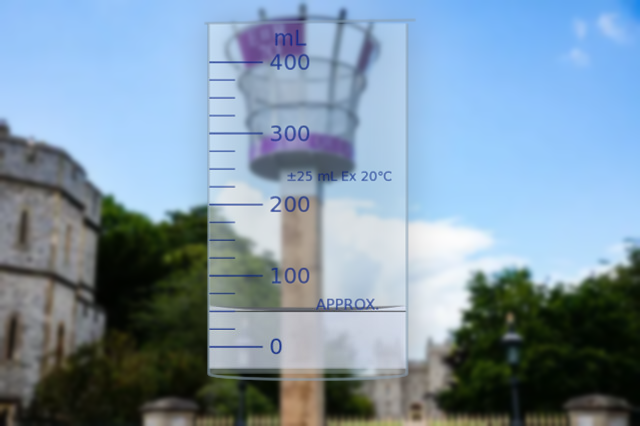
50 mL
